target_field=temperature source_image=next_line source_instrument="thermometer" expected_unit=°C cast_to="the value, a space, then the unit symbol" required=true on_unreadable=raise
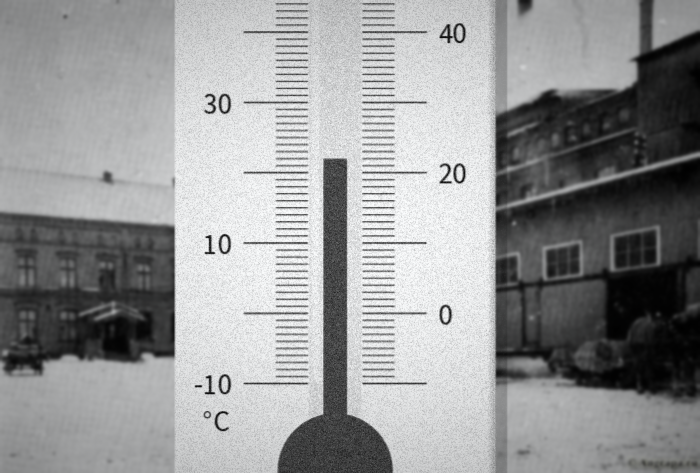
22 °C
